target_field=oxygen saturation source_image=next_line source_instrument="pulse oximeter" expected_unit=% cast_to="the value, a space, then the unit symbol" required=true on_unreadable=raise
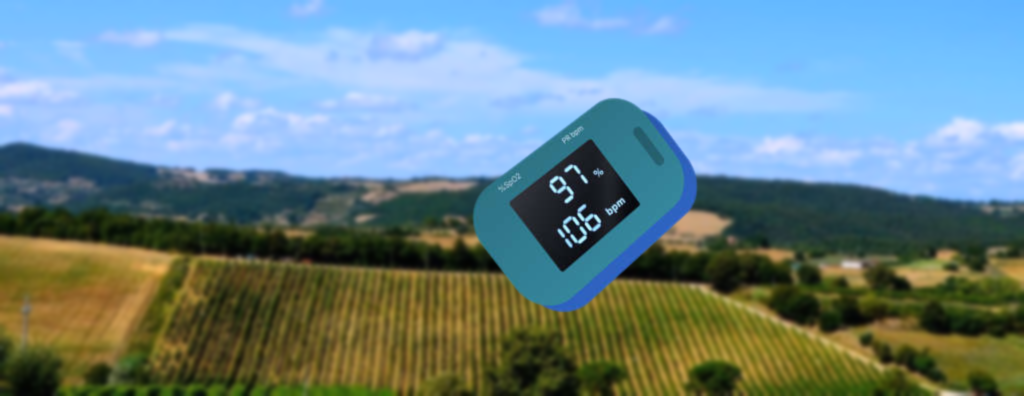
97 %
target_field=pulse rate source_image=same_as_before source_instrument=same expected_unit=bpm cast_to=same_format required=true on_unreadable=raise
106 bpm
